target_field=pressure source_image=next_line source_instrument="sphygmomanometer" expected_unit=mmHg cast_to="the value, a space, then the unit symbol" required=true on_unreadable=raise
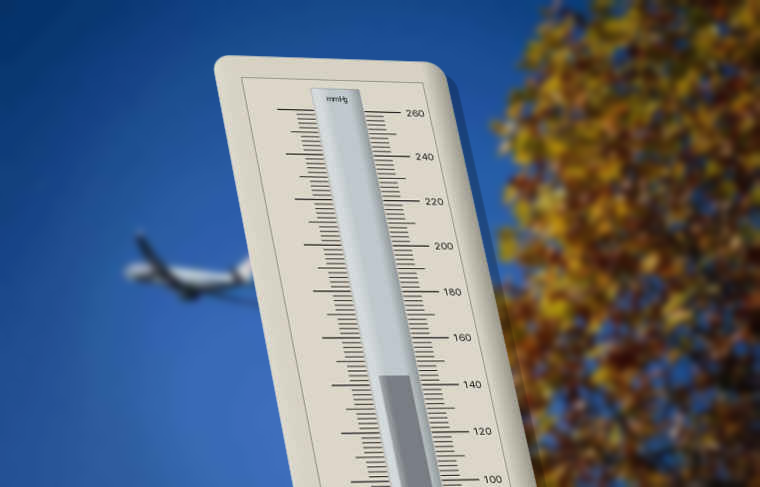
144 mmHg
